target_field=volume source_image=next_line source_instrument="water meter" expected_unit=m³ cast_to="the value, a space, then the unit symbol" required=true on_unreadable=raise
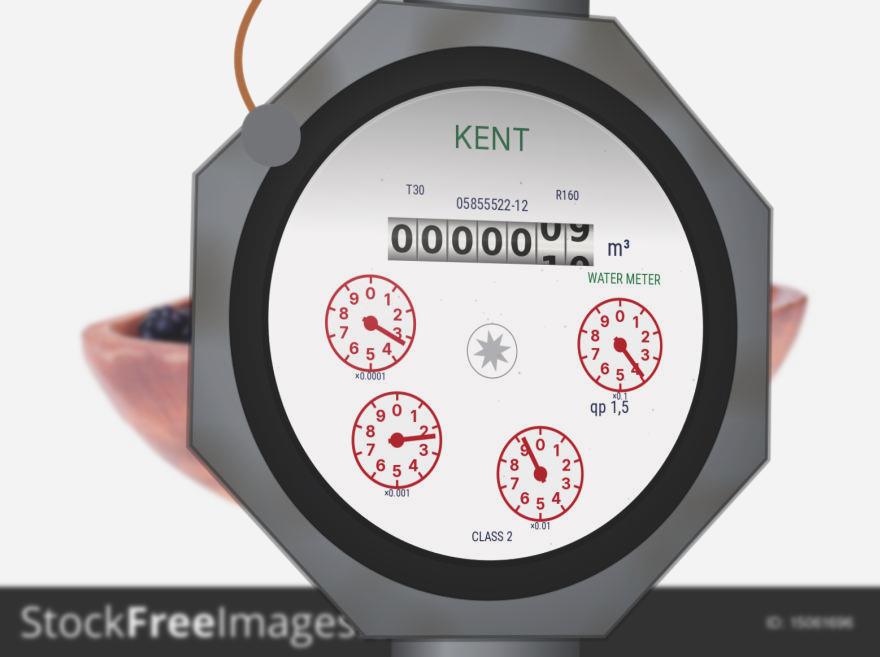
9.3923 m³
